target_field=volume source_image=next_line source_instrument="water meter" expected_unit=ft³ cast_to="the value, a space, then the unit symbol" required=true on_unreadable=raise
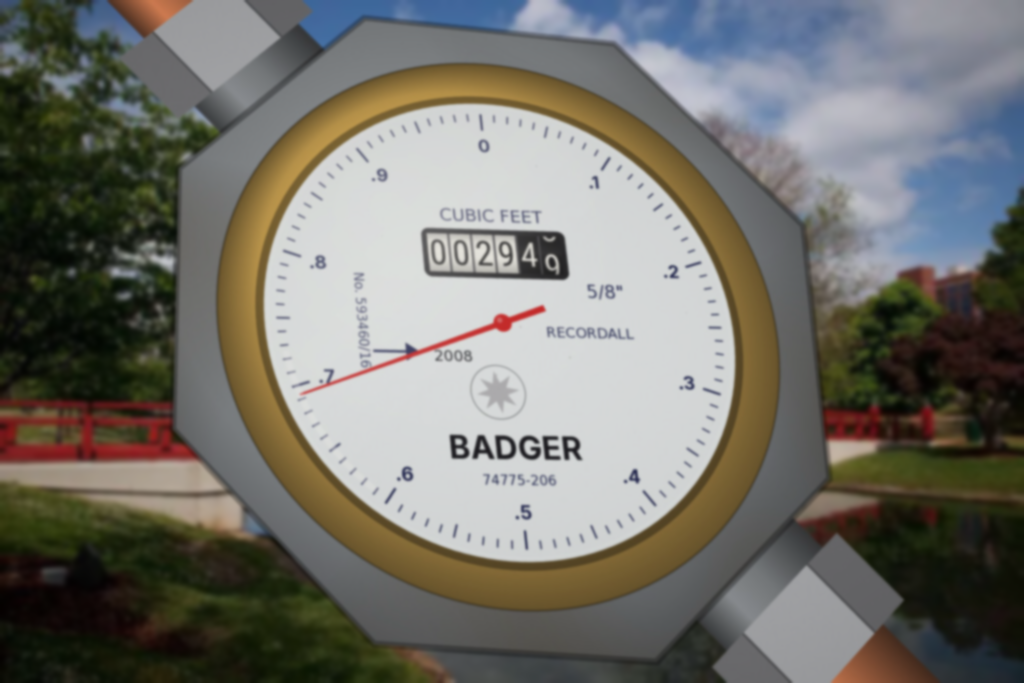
2948.69 ft³
